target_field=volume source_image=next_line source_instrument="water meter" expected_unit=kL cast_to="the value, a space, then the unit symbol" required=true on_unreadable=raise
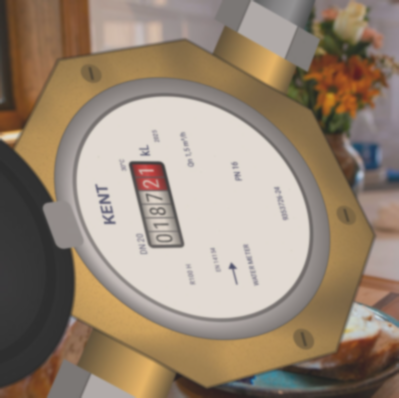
187.21 kL
